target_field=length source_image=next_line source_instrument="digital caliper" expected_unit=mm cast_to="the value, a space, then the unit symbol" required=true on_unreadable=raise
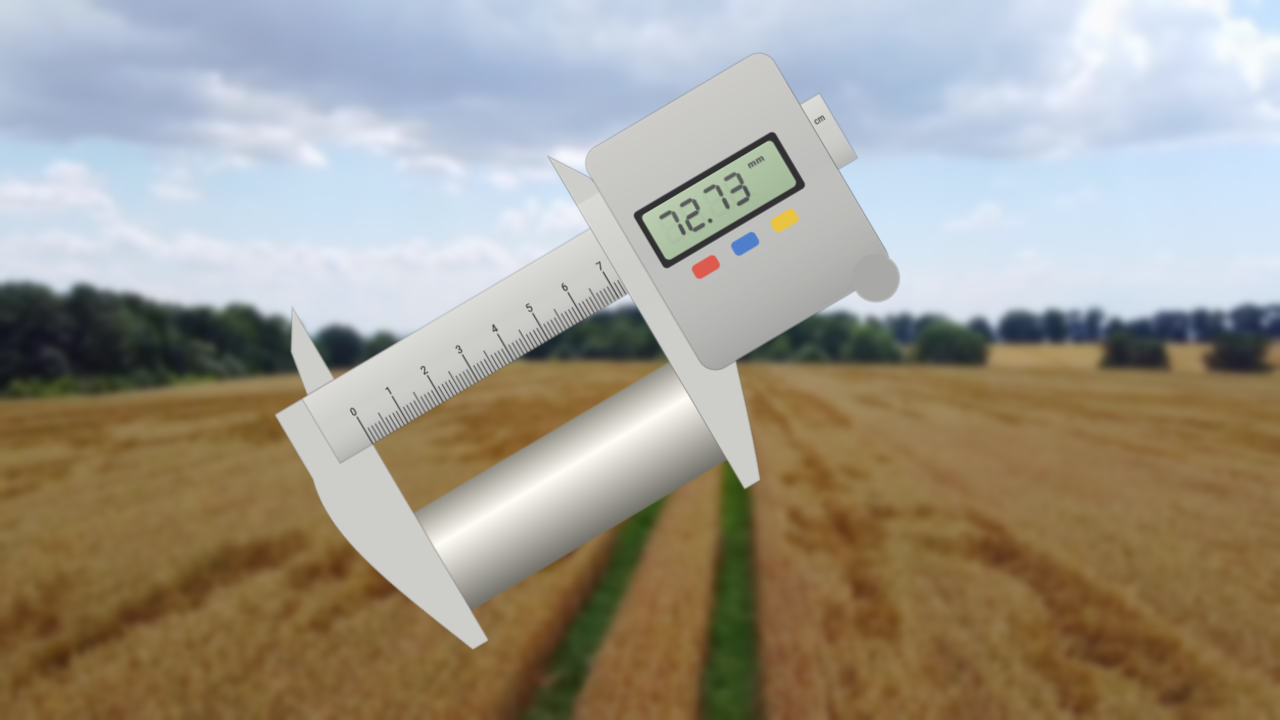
72.73 mm
